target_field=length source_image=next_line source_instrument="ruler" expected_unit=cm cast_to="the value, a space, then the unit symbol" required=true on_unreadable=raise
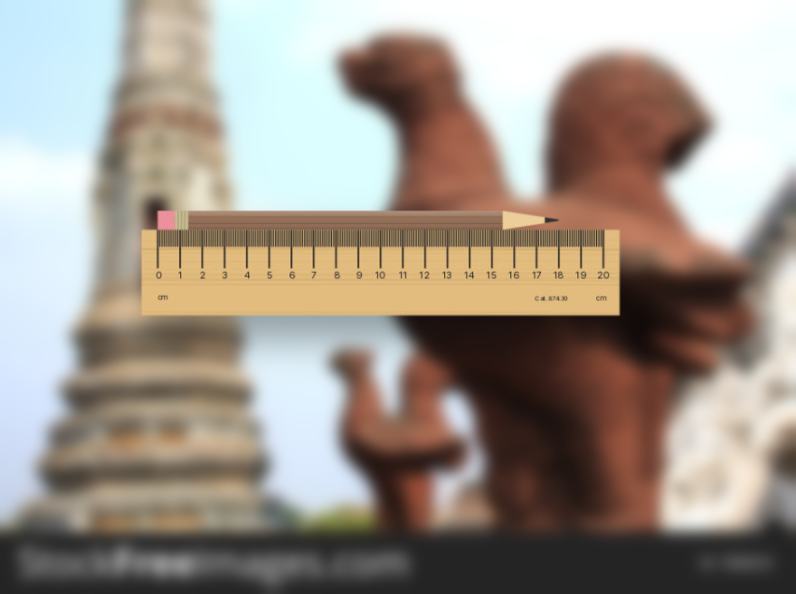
18 cm
